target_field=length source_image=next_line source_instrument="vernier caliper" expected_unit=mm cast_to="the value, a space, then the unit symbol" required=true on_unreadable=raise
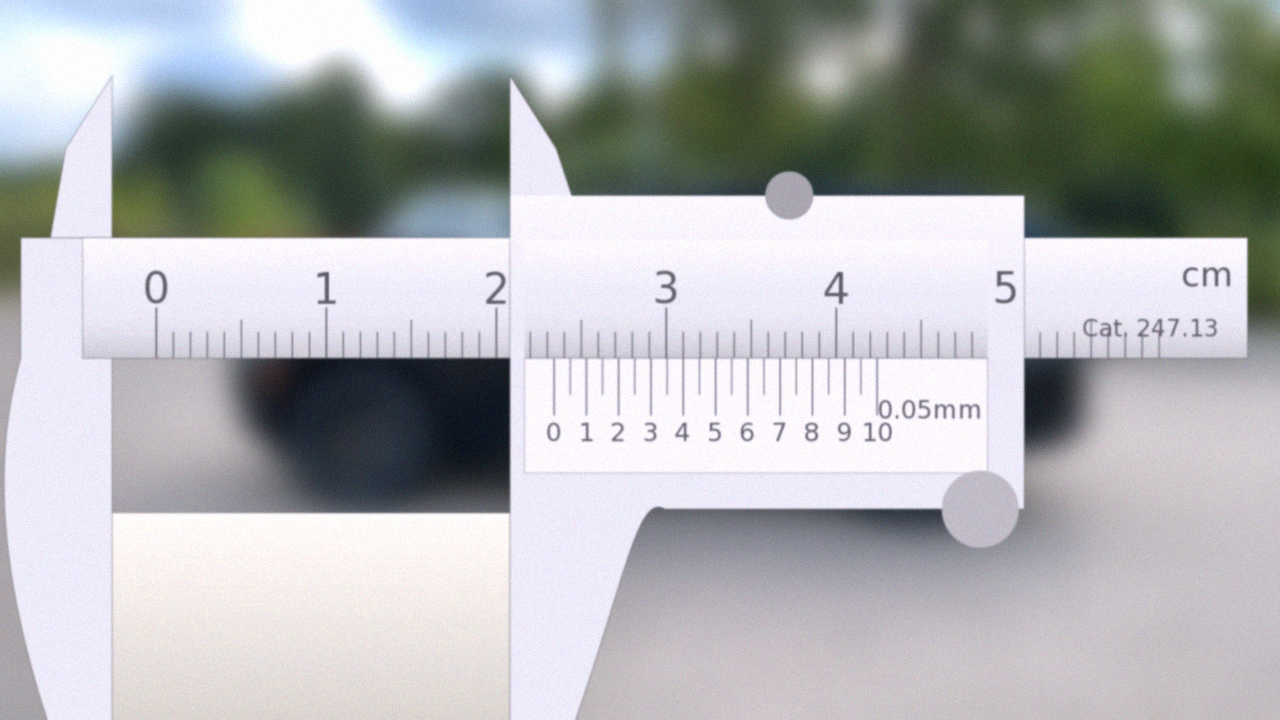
23.4 mm
